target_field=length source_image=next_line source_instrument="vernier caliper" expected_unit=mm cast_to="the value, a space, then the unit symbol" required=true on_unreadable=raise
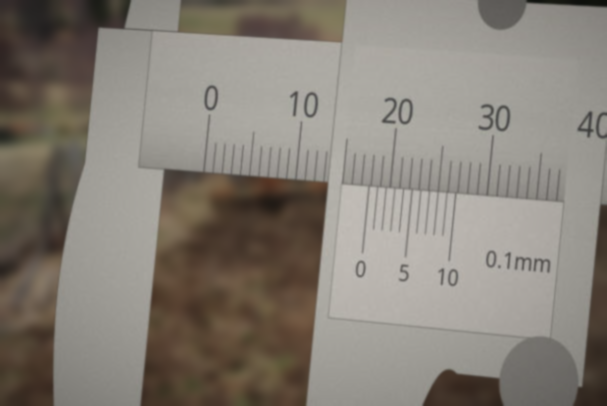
17.8 mm
